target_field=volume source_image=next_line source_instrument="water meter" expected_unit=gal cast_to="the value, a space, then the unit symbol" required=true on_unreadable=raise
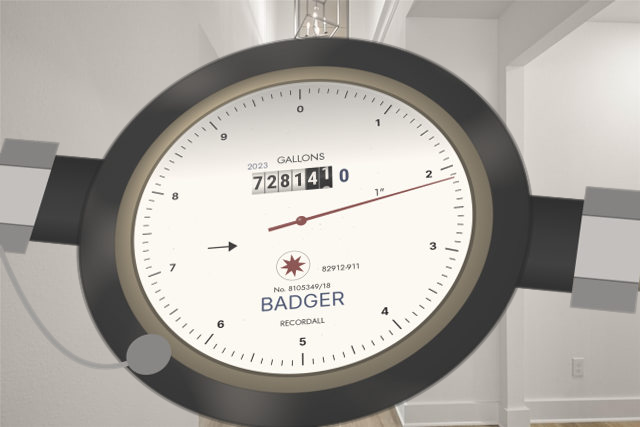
7281412.1 gal
